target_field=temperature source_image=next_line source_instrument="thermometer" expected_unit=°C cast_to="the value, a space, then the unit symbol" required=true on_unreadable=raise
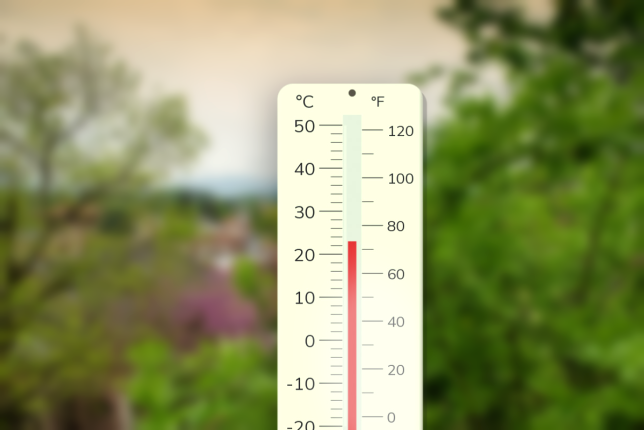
23 °C
